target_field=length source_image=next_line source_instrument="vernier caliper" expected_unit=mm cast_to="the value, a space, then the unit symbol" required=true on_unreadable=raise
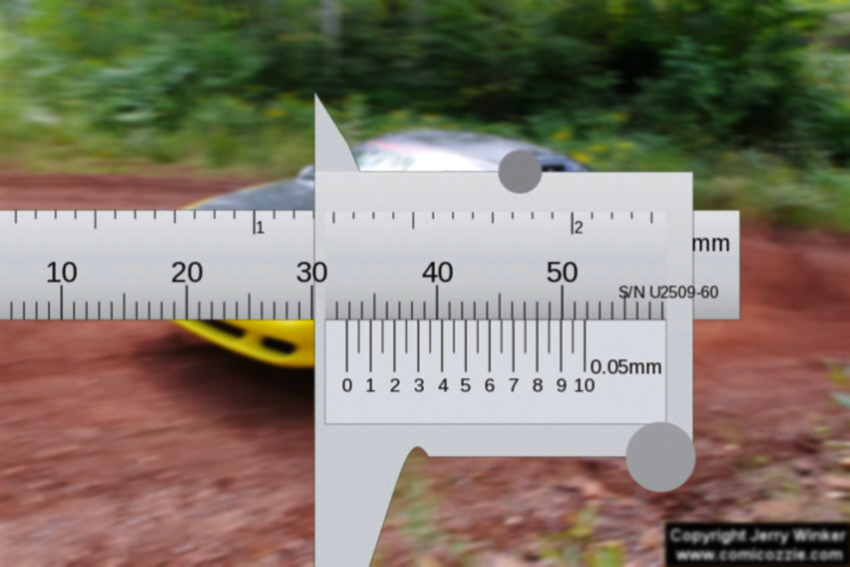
32.8 mm
